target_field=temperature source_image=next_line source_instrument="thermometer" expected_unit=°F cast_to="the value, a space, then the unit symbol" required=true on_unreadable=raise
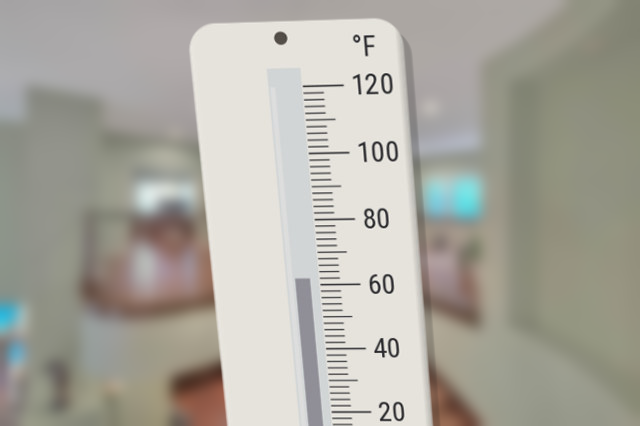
62 °F
